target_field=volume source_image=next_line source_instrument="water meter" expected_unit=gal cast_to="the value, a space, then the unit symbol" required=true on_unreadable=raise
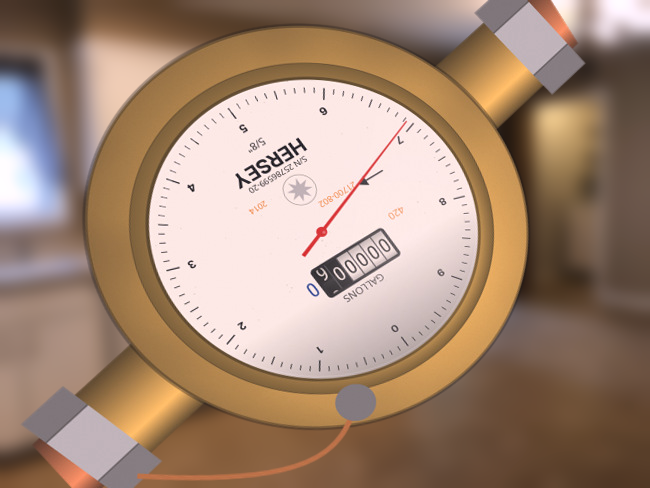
56.9 gal
